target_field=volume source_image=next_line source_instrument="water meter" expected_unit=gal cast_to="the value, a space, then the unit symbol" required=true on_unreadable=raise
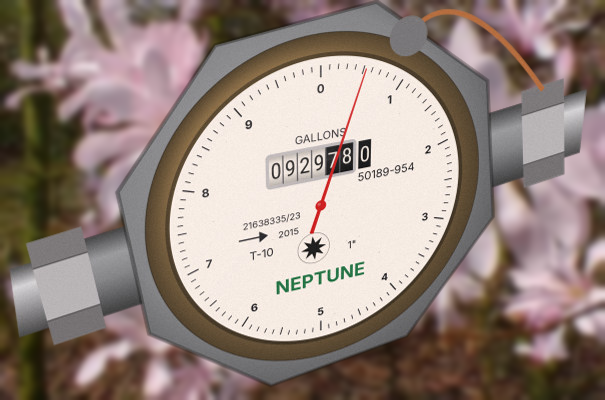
929780.5 gal
